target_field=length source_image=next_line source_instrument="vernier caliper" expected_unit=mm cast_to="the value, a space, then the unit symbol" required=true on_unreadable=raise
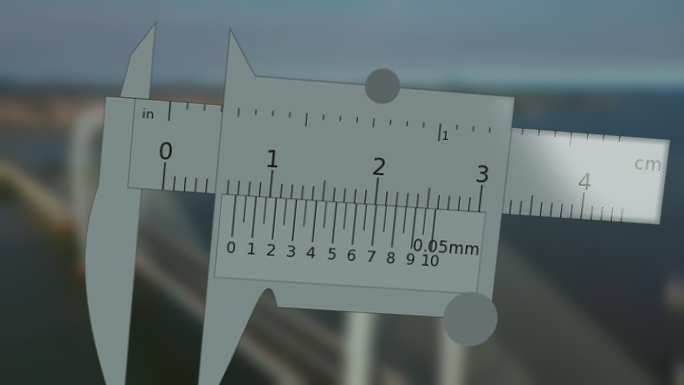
6.8 mm
